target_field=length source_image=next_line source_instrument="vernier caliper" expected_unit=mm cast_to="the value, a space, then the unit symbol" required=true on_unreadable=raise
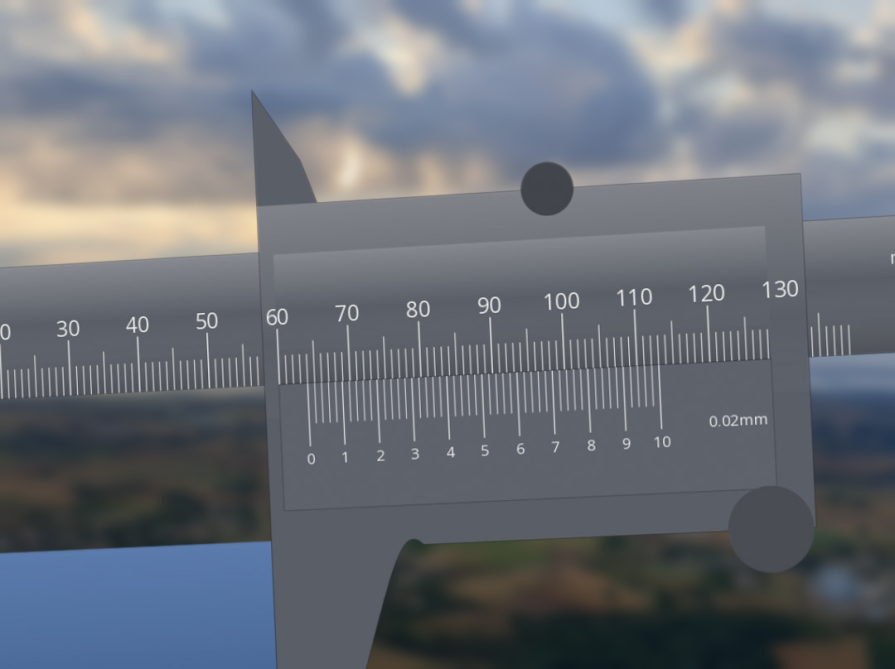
64.0 mm
